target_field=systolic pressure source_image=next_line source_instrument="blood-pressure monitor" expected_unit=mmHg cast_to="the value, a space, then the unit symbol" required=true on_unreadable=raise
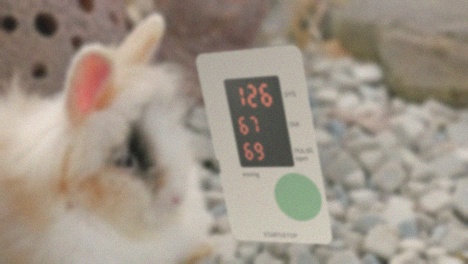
126 mmHg
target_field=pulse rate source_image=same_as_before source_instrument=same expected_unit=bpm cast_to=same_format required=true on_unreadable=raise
69 bpm
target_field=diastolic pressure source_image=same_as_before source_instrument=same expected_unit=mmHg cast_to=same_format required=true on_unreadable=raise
67 mmHg
